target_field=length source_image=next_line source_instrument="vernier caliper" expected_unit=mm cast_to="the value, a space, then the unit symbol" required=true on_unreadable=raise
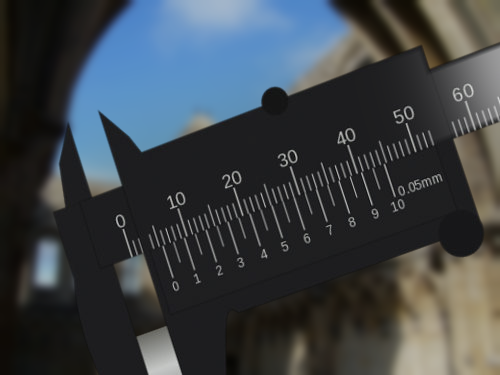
5.6 mm
